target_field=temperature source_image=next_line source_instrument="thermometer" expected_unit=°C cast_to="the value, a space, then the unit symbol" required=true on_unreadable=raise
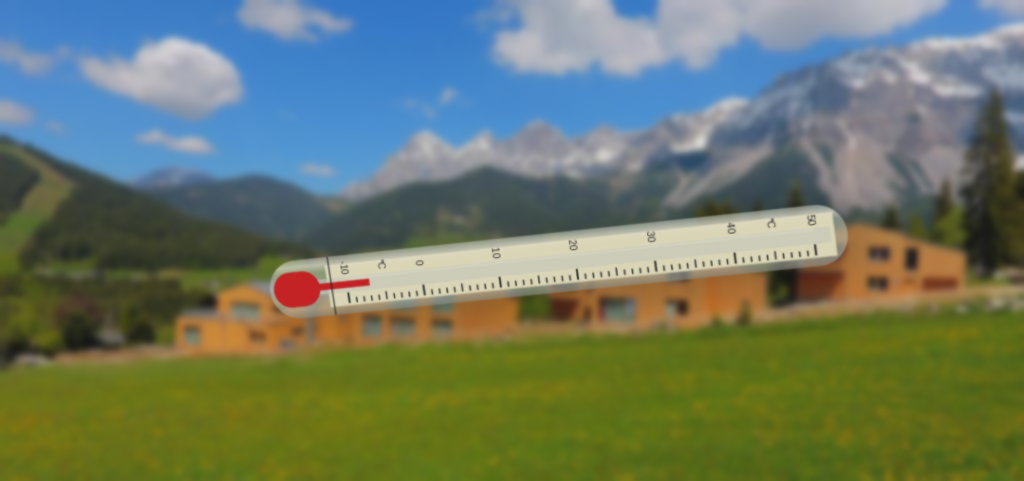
-7 °C
